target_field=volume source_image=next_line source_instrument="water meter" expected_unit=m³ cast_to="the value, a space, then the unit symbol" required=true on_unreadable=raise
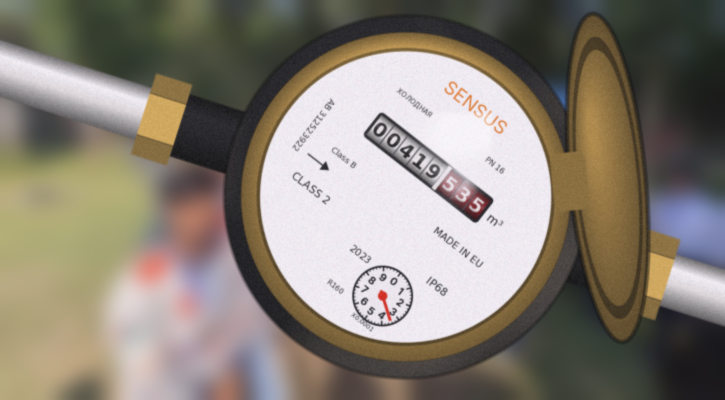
419.5353 m³
